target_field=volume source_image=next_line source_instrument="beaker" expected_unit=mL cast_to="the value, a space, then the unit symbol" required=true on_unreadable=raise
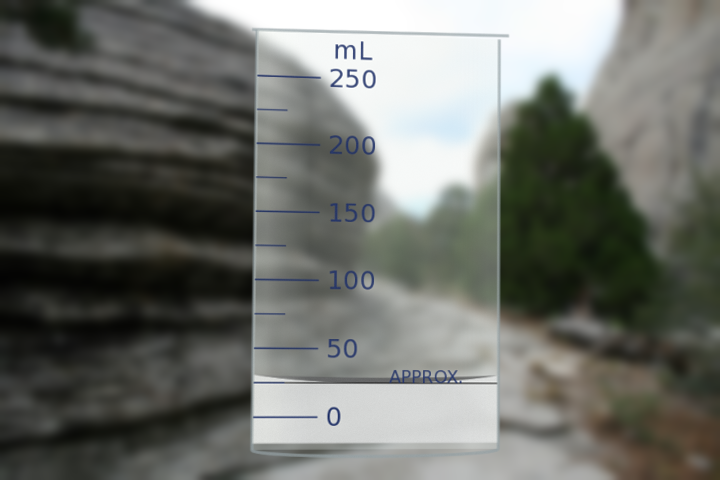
25 mL
